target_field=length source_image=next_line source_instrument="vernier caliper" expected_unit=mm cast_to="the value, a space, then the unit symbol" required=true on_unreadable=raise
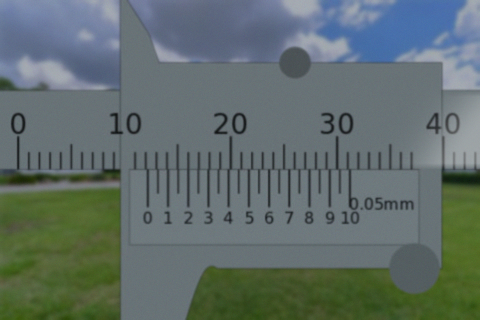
12.2 mm
